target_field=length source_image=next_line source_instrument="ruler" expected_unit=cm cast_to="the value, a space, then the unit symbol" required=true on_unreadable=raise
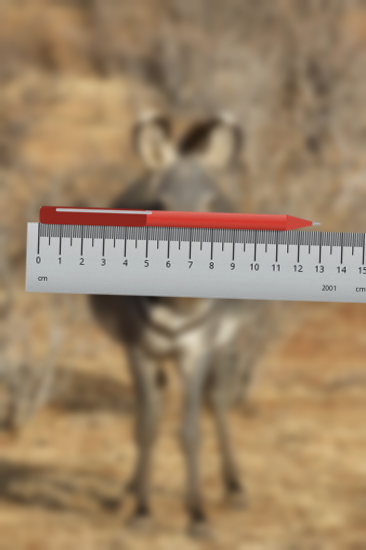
13 cm
